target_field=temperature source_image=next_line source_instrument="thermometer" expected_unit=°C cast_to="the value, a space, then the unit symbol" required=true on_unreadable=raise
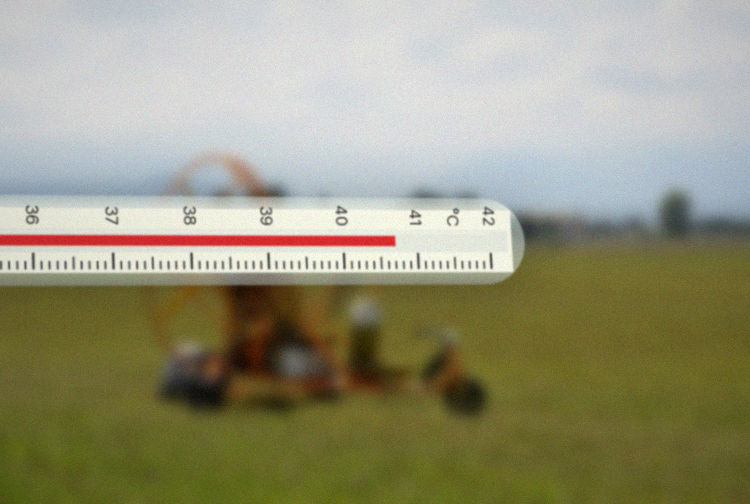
40.7 °C
